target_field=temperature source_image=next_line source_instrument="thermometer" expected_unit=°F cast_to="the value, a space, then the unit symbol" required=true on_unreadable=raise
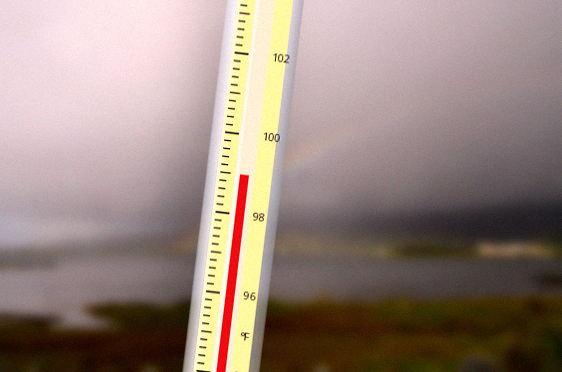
99 °F
